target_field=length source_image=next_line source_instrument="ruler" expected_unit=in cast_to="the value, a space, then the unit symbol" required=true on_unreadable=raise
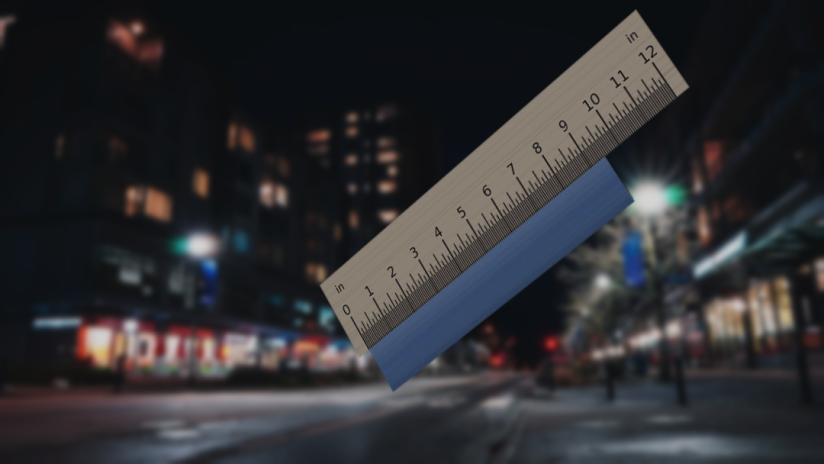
9.5 in
